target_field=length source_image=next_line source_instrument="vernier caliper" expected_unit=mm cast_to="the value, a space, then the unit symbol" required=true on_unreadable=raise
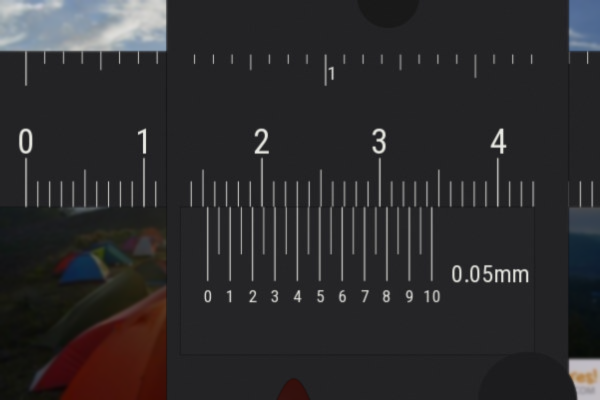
15.4 mm
